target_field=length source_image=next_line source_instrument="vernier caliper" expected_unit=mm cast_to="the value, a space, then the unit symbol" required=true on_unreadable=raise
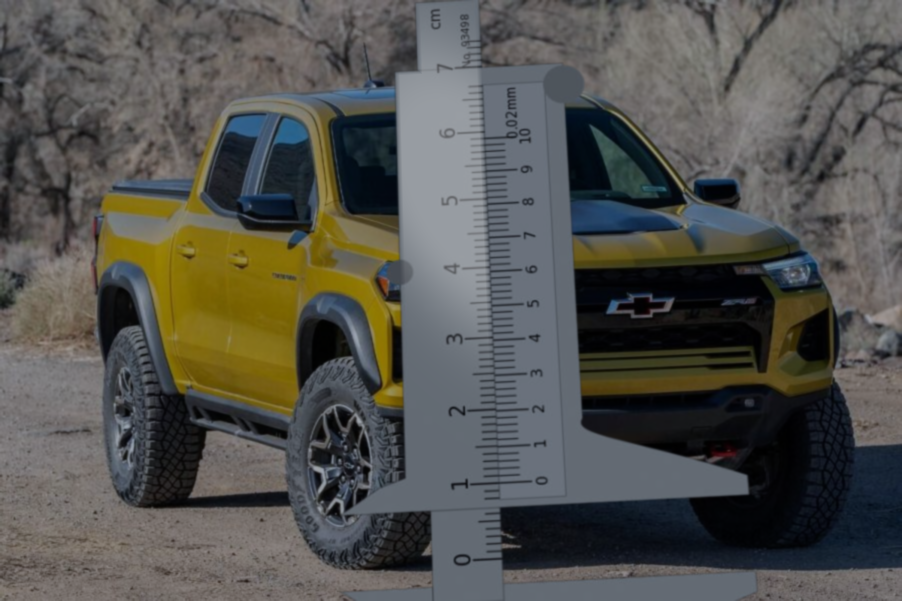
10.0 mm
